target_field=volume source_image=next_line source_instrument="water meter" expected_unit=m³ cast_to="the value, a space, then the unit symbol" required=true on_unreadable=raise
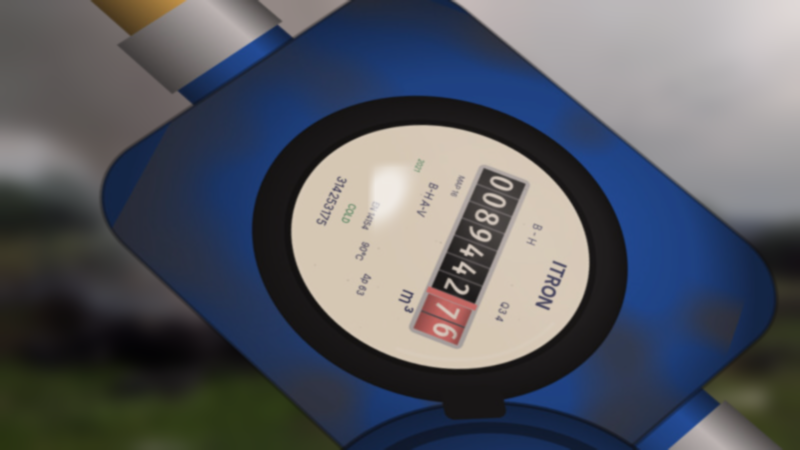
89442.76 m³
